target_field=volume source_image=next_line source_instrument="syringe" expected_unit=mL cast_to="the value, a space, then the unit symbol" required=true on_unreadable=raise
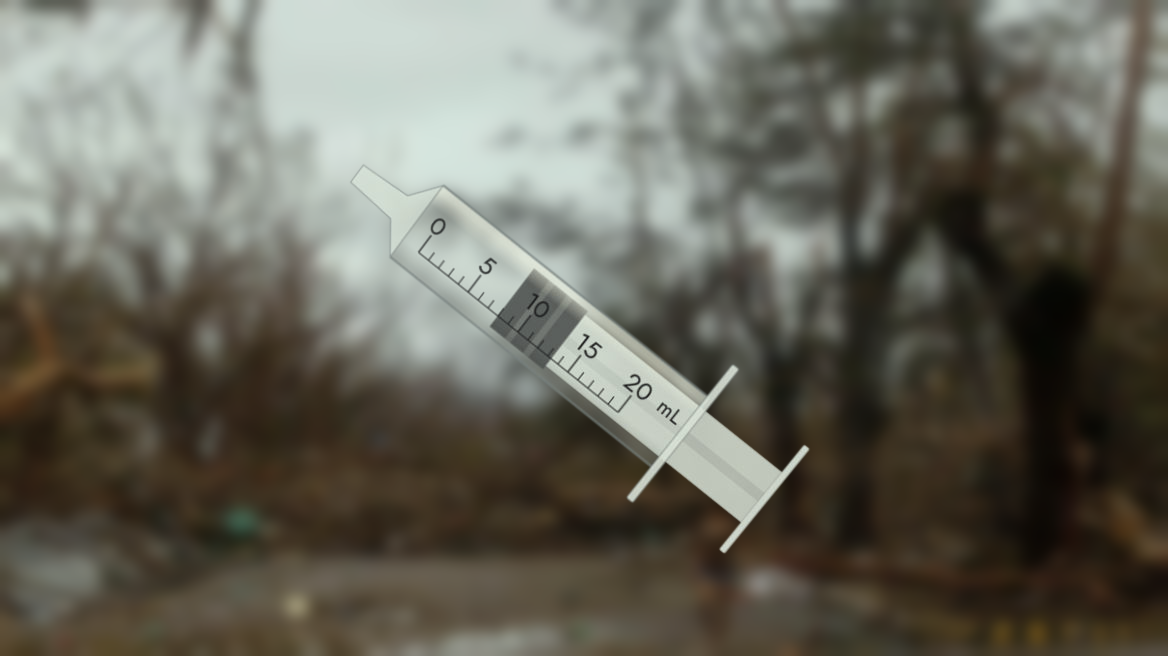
8 mL
